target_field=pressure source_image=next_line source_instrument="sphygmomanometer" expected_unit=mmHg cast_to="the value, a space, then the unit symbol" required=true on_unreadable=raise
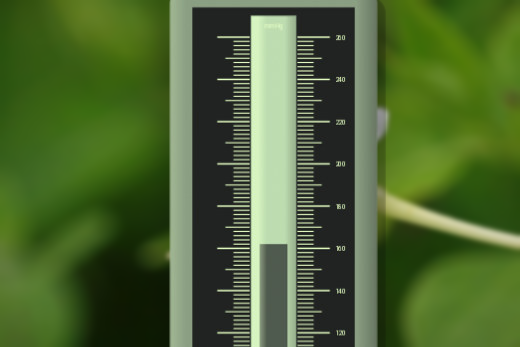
162 mmHg
